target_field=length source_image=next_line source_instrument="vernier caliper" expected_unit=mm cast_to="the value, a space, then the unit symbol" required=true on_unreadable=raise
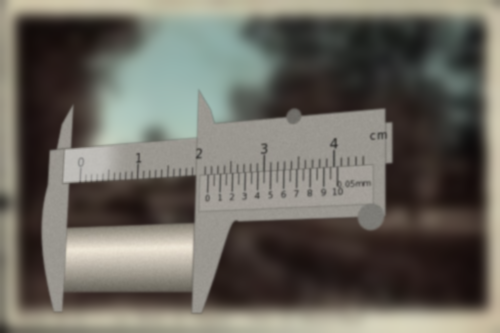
21.5 mm
